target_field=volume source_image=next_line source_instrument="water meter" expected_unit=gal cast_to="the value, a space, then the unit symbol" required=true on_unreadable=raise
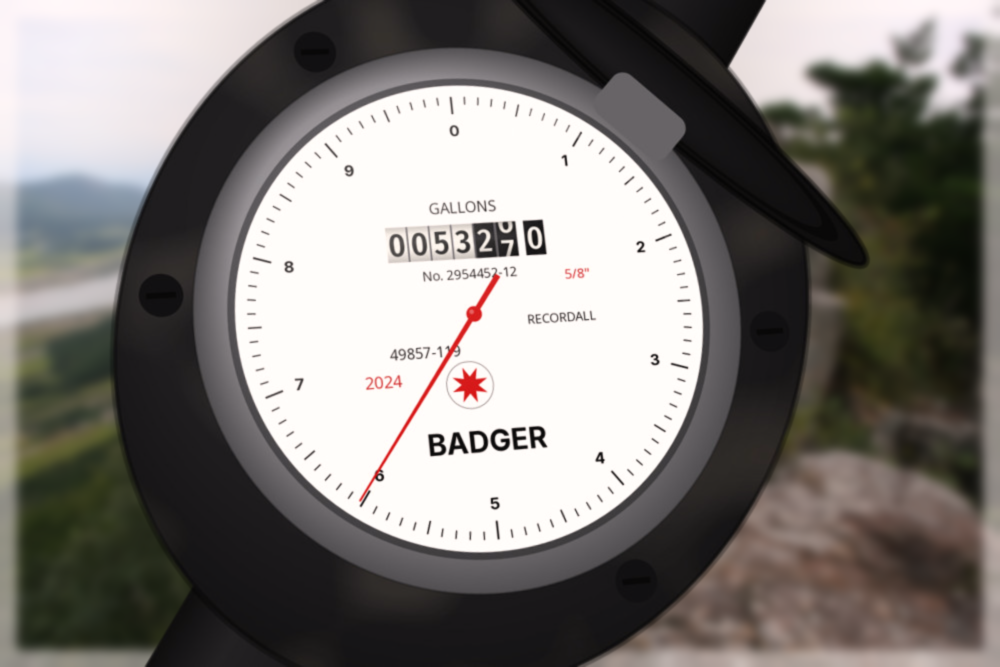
53266.0 gal
